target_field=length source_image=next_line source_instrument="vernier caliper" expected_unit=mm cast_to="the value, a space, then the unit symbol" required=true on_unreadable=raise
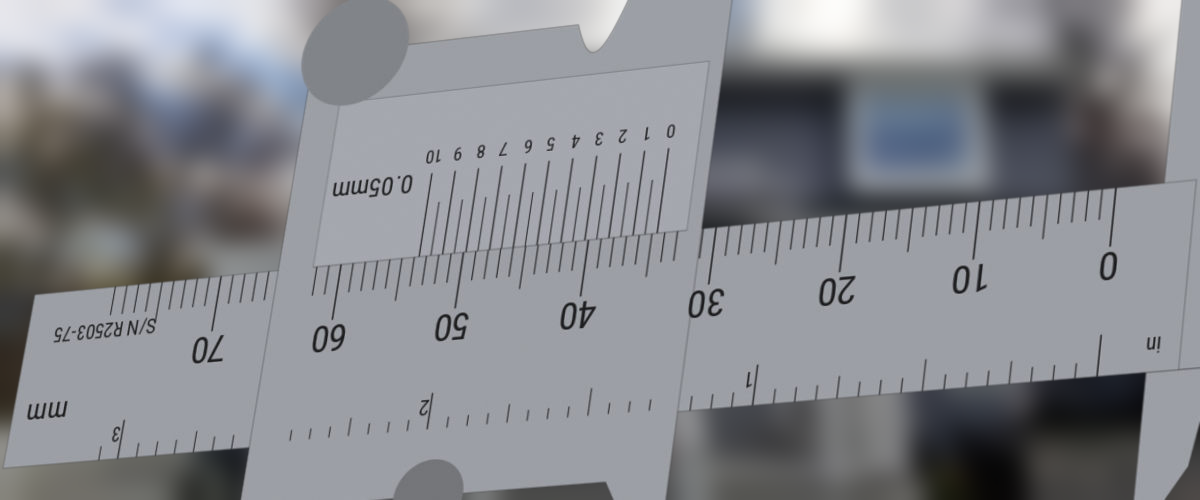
34.6 mm
